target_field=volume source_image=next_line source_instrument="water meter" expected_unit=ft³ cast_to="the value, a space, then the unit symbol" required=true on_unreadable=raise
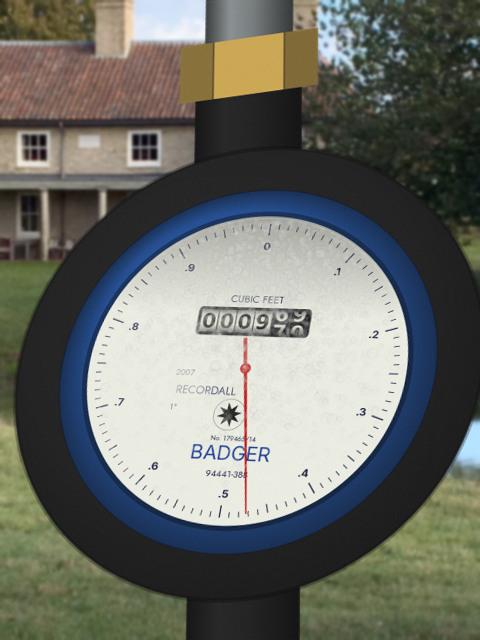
969.47 ft³
